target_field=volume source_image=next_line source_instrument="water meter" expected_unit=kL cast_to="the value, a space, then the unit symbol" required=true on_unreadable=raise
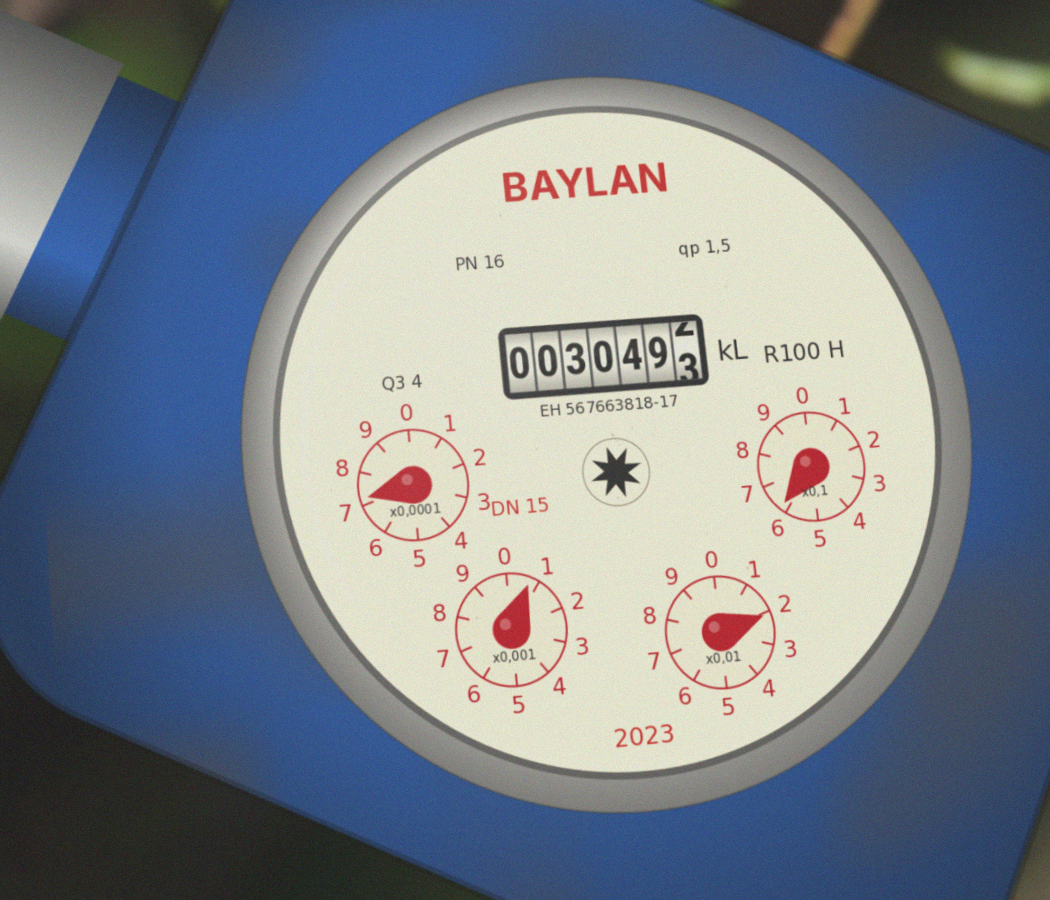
30492.6207 kL
